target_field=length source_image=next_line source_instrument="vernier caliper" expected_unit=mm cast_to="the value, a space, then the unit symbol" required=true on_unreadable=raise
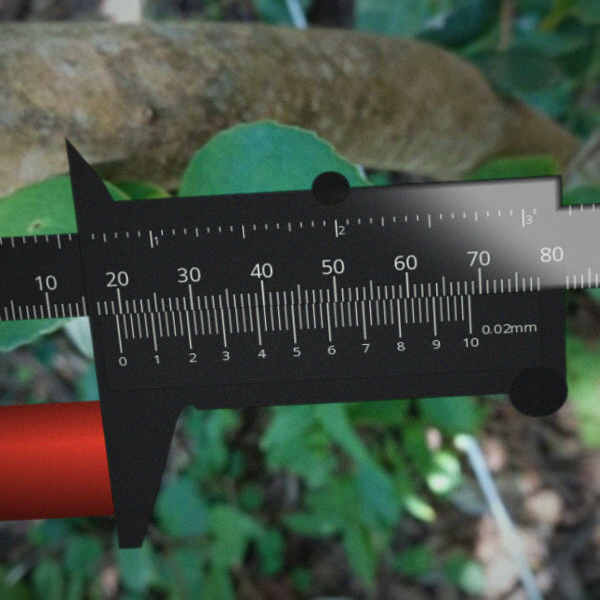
19.4 mm
